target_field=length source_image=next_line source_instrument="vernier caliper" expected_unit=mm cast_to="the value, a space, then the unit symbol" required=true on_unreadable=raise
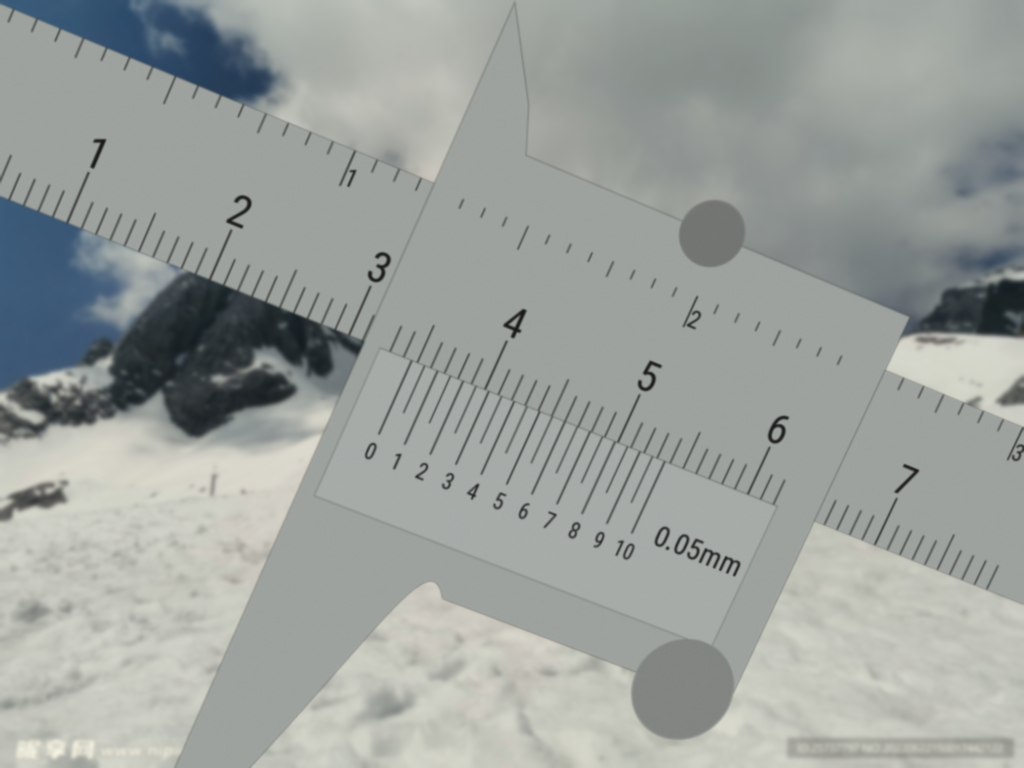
34.6 mm
